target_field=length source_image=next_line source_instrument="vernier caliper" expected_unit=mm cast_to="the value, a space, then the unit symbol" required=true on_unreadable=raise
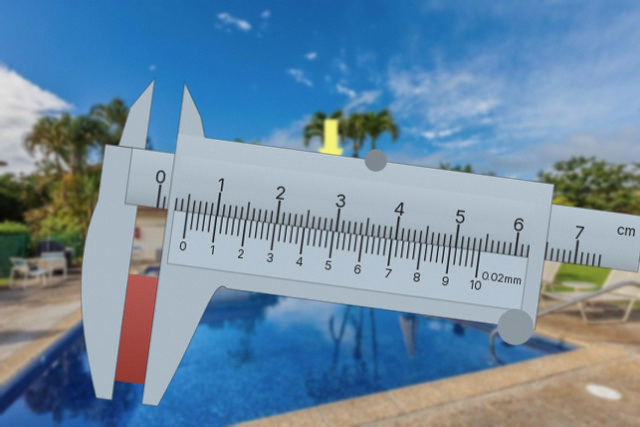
5.0 mm
